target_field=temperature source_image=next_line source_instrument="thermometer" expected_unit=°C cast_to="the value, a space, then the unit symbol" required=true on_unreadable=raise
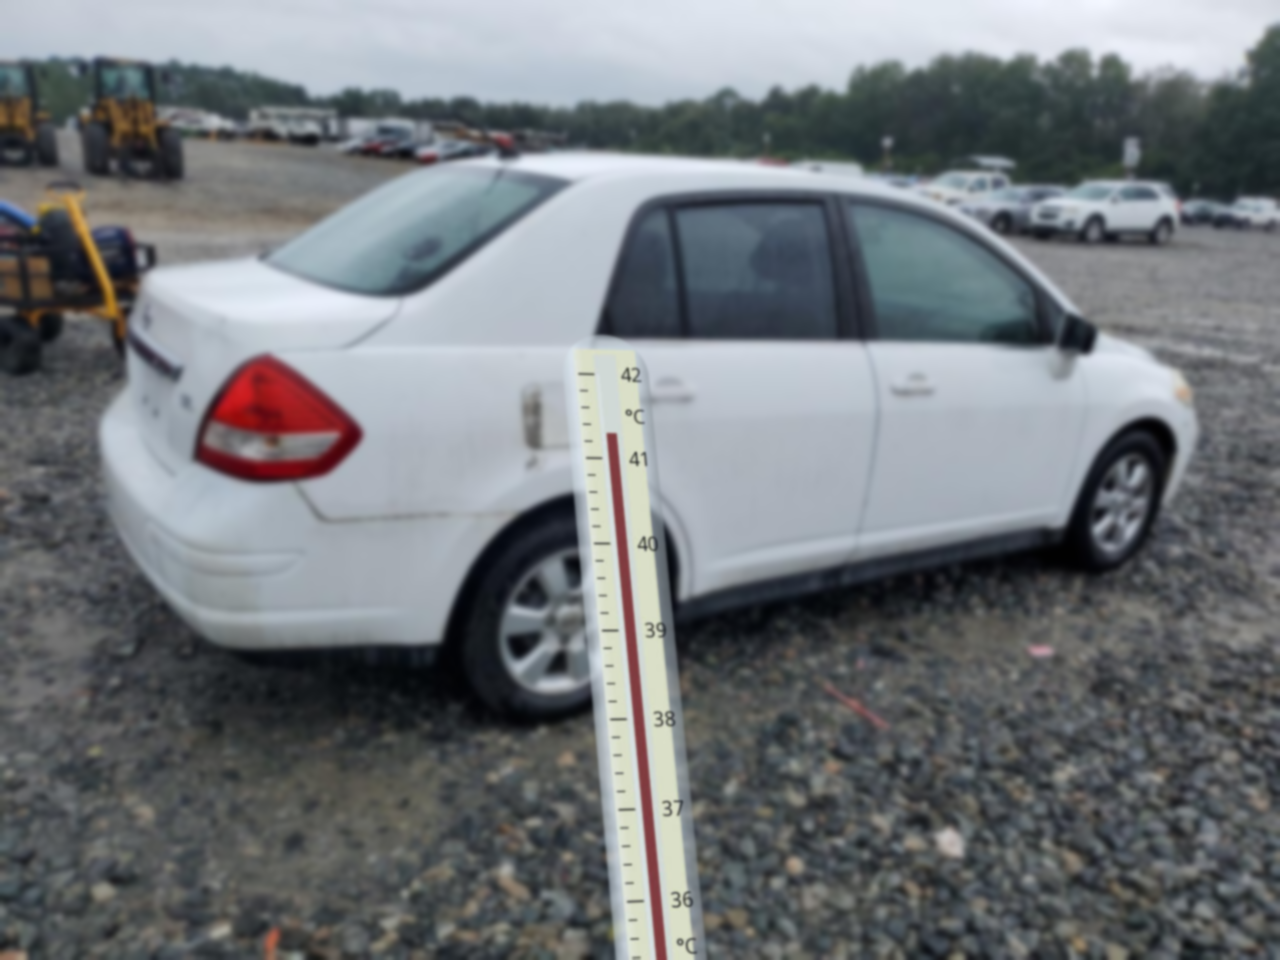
41.3 °C
